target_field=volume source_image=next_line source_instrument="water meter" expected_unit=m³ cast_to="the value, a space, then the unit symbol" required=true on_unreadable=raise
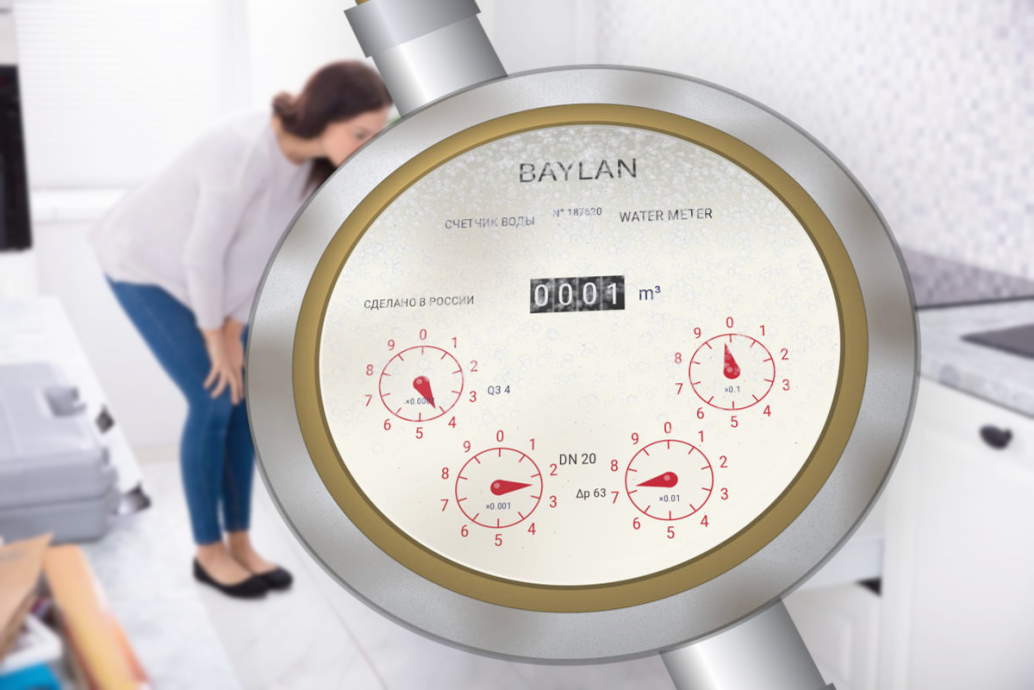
0.9724 m³
